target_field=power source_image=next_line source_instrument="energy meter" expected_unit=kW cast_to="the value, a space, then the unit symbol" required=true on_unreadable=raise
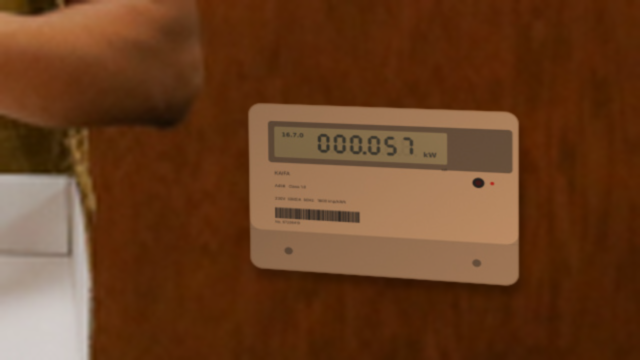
0.057 kW
